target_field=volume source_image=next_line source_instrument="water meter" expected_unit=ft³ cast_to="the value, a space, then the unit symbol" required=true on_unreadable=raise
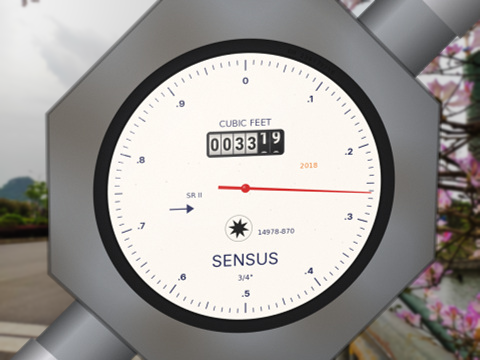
3319.26 ft³
